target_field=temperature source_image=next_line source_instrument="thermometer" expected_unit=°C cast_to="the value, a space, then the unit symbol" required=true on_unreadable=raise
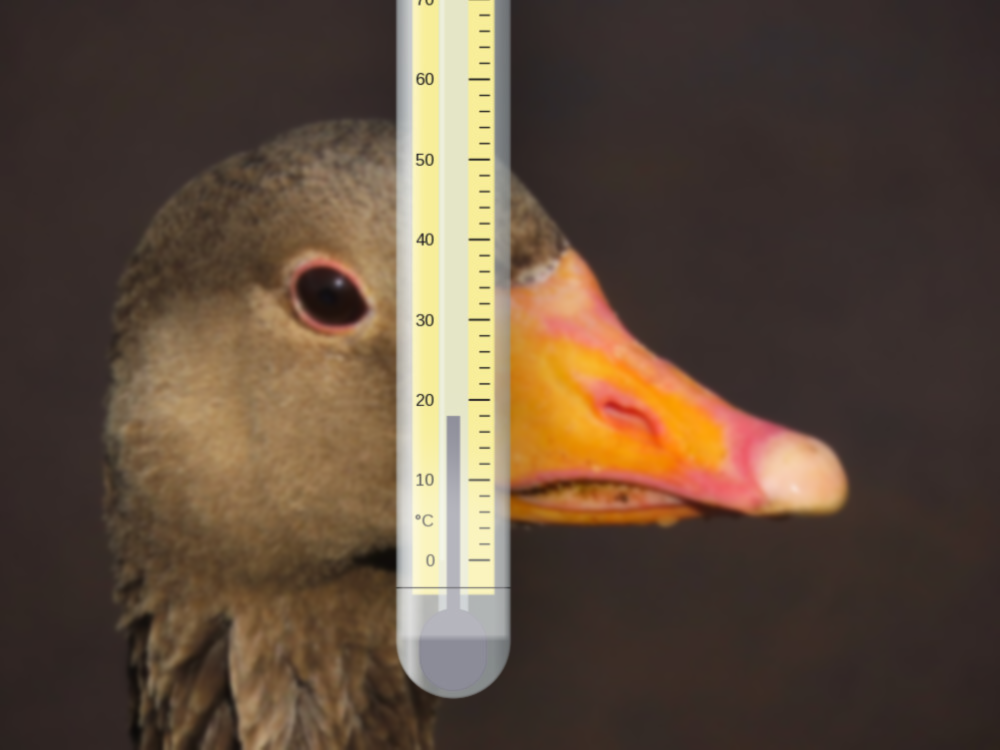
18 °C
